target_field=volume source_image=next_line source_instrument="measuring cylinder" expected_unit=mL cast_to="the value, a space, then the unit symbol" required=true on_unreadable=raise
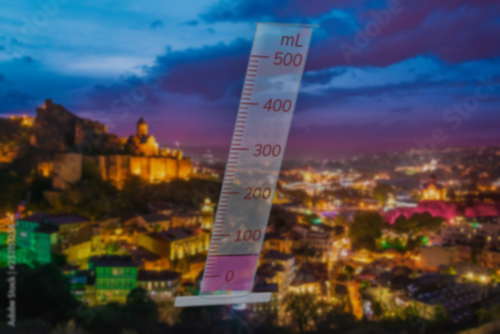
50 mL
